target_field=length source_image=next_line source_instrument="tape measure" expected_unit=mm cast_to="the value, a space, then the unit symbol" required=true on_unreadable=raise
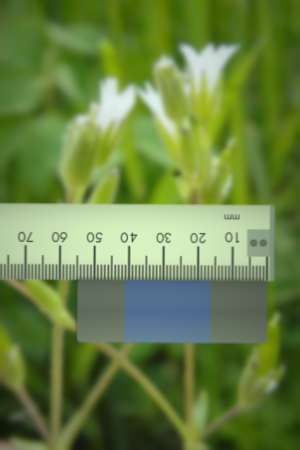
55 mm
